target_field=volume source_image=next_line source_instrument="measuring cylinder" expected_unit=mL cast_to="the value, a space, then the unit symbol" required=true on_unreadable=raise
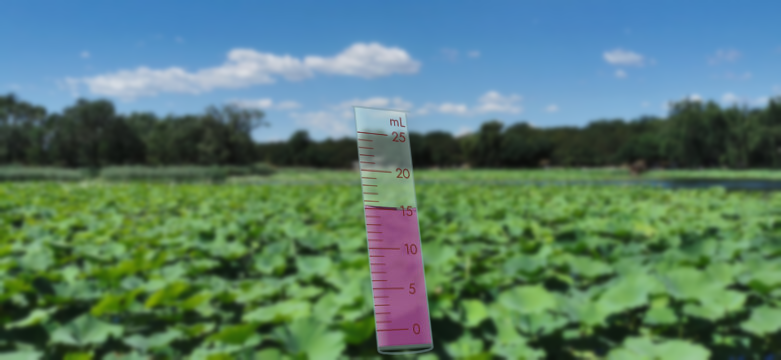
15 mL
